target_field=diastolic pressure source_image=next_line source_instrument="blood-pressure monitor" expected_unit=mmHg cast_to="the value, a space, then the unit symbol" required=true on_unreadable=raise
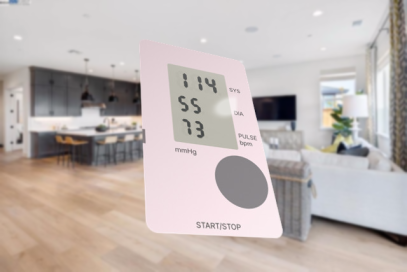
55 mmHg
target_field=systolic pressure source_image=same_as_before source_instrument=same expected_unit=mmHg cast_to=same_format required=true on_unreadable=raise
114 mmHg
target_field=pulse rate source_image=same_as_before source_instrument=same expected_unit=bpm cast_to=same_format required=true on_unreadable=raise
73 bpm
